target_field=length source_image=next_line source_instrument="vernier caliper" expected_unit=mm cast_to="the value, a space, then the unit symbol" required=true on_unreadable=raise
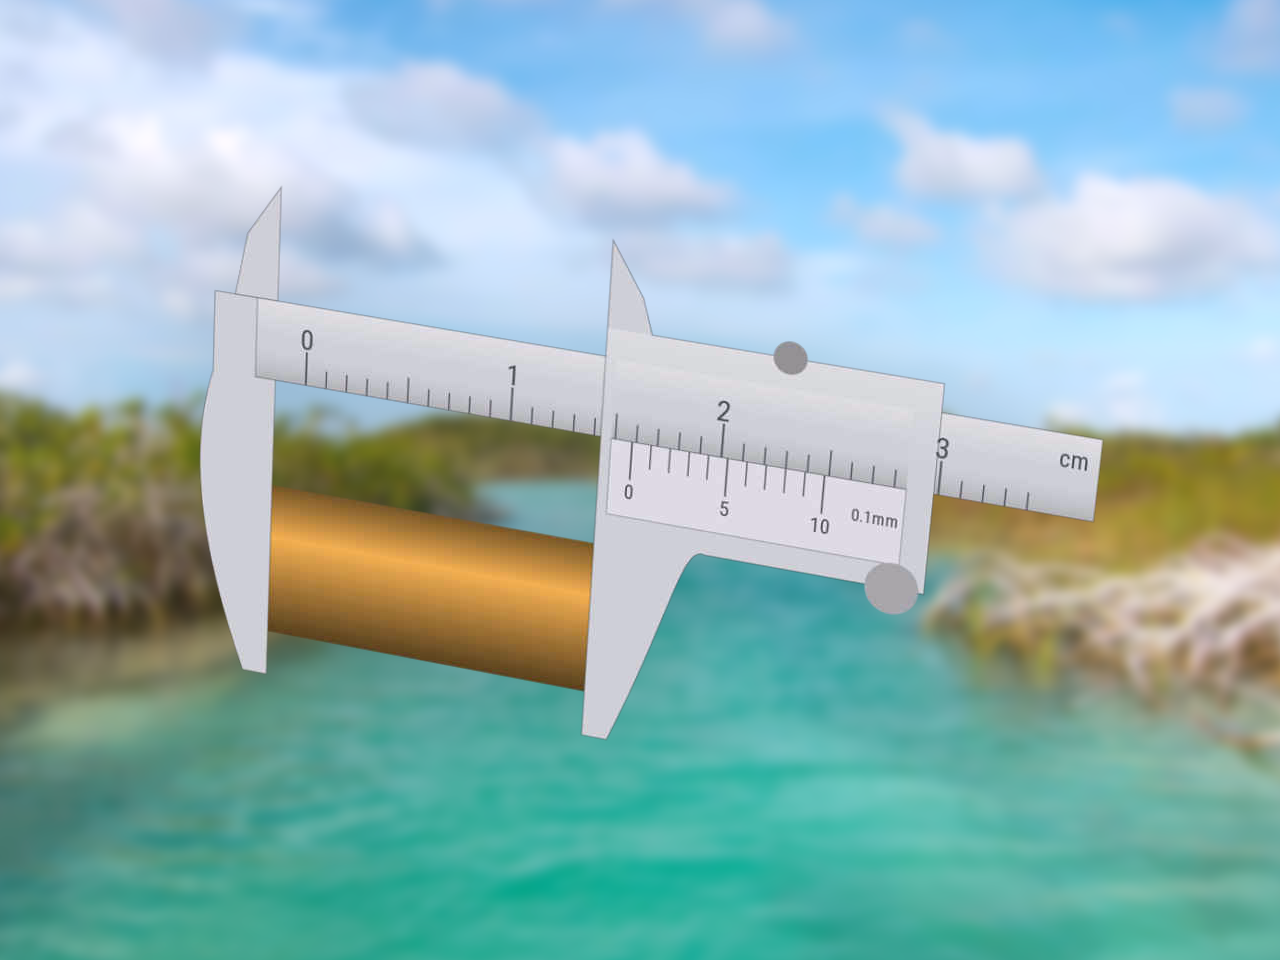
15.8 mm
